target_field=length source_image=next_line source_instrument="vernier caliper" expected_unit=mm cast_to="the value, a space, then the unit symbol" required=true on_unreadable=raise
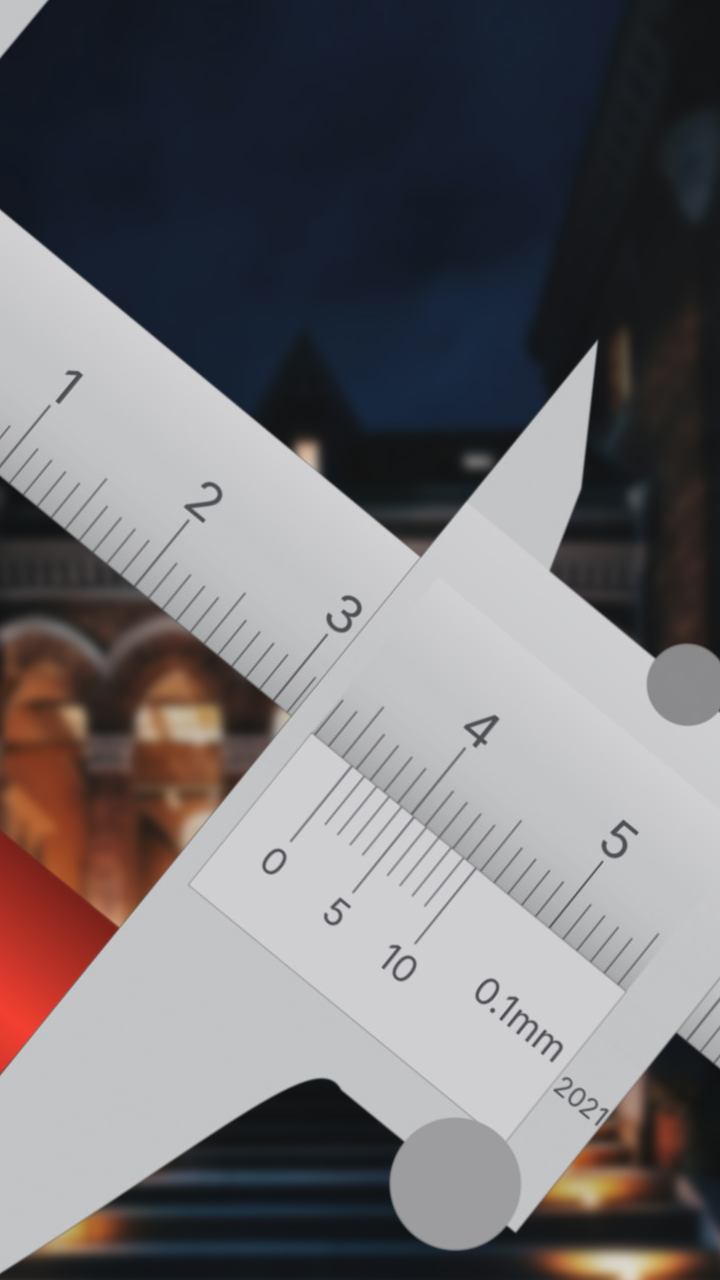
35.7 mm
